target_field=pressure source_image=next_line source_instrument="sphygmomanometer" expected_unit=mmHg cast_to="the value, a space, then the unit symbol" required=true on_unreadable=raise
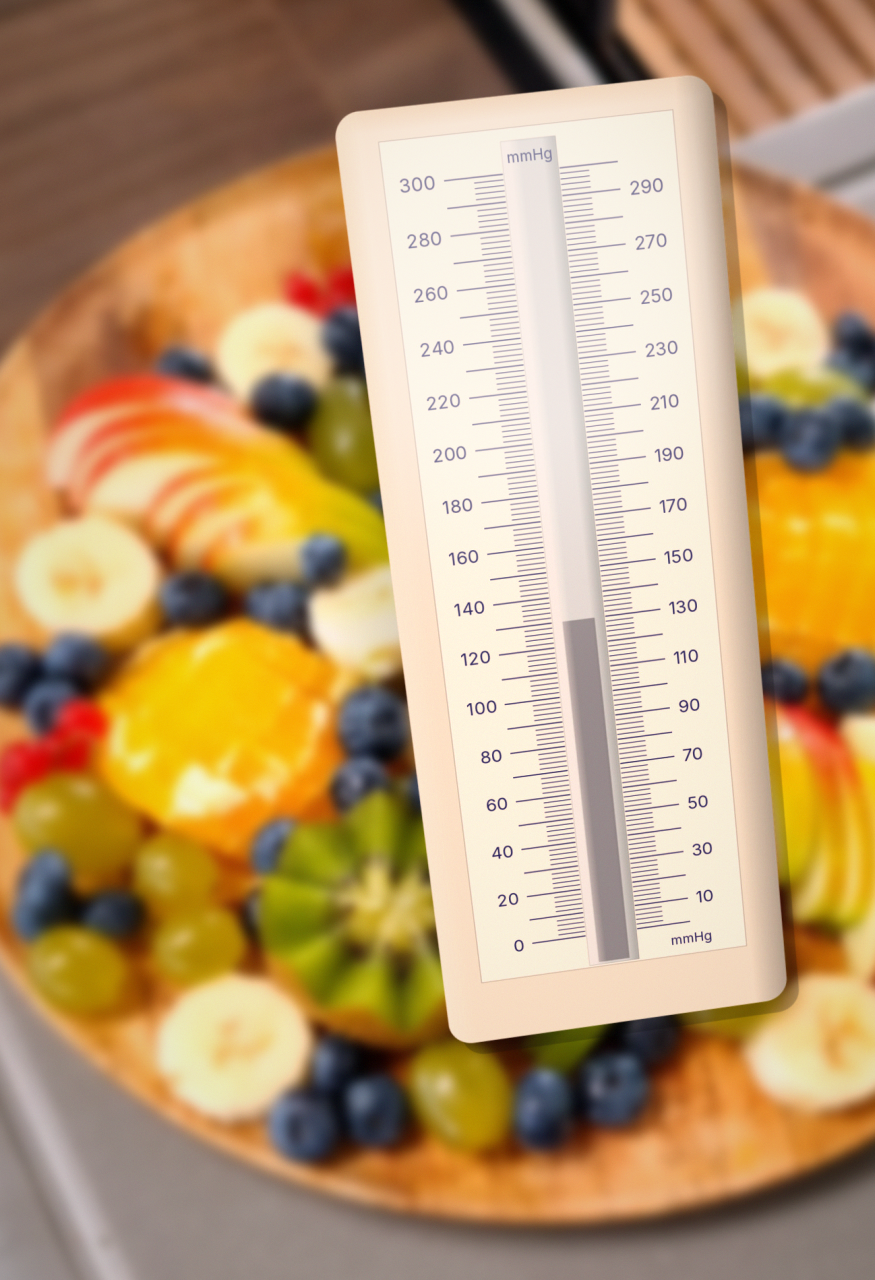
130 mmHg
